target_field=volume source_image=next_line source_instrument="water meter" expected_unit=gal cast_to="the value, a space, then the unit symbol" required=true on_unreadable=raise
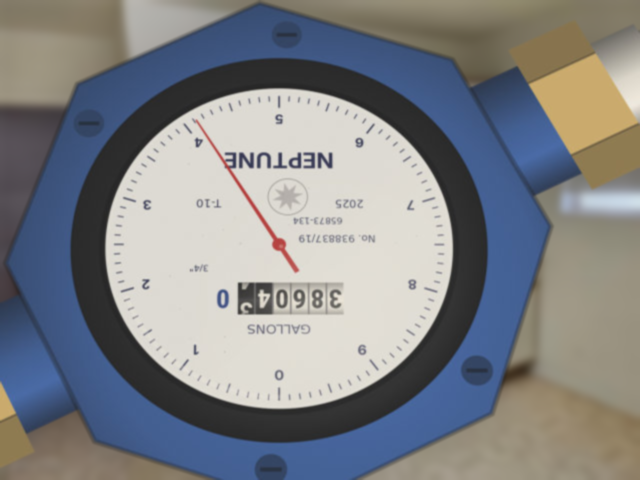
3860434.1 gal
